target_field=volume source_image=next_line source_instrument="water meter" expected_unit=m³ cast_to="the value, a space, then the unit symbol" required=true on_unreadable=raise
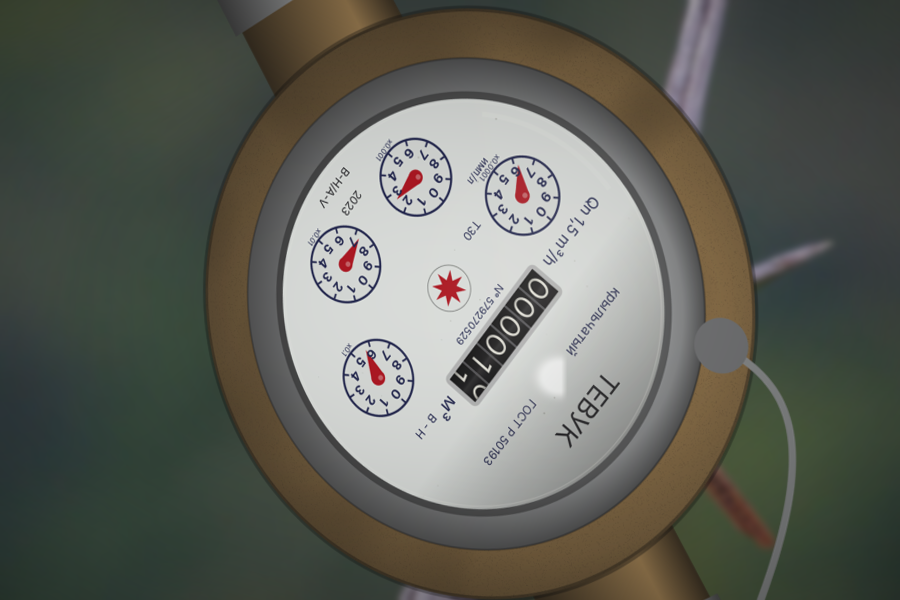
10.5726 m³
